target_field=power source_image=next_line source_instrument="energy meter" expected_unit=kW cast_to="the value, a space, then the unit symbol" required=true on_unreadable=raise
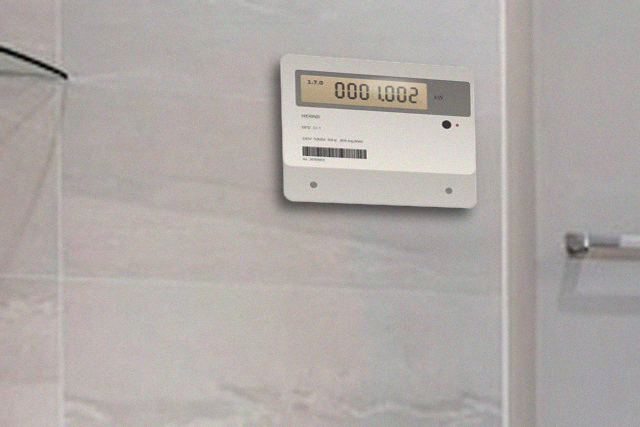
1.002 kW
